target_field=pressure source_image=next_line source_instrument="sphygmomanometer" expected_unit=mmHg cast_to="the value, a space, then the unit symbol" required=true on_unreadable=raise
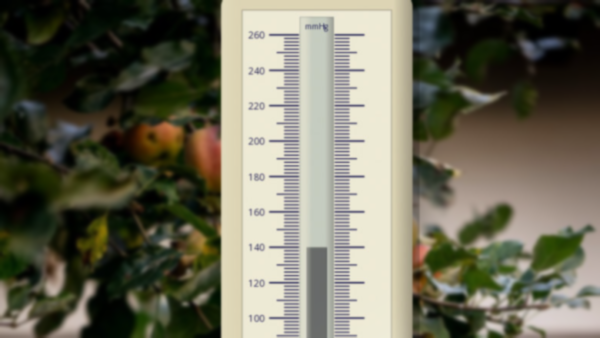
140 mmHg
